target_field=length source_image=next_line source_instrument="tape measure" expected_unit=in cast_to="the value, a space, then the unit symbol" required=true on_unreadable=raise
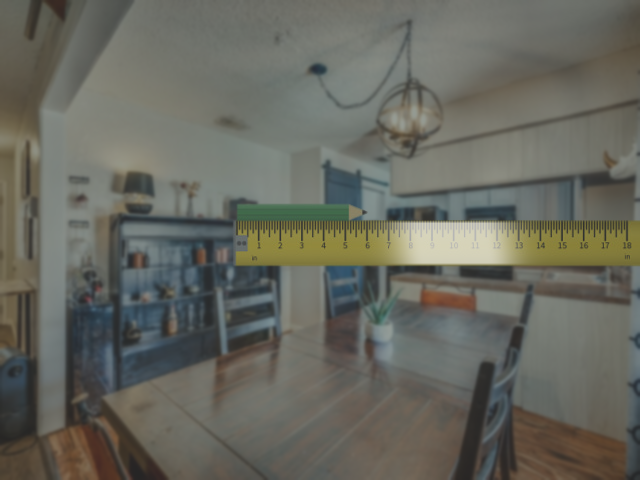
6 in
